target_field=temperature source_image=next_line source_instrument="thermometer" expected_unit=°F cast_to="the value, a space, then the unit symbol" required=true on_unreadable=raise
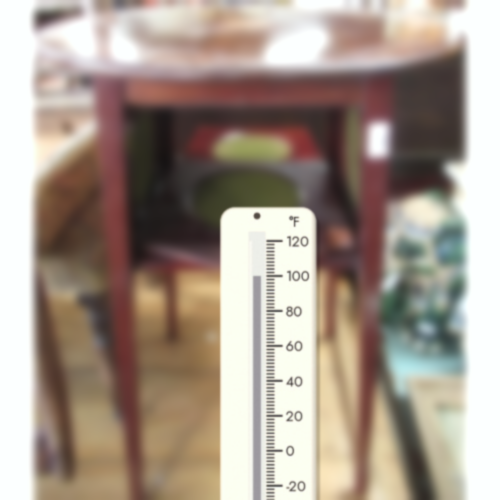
100 °F
